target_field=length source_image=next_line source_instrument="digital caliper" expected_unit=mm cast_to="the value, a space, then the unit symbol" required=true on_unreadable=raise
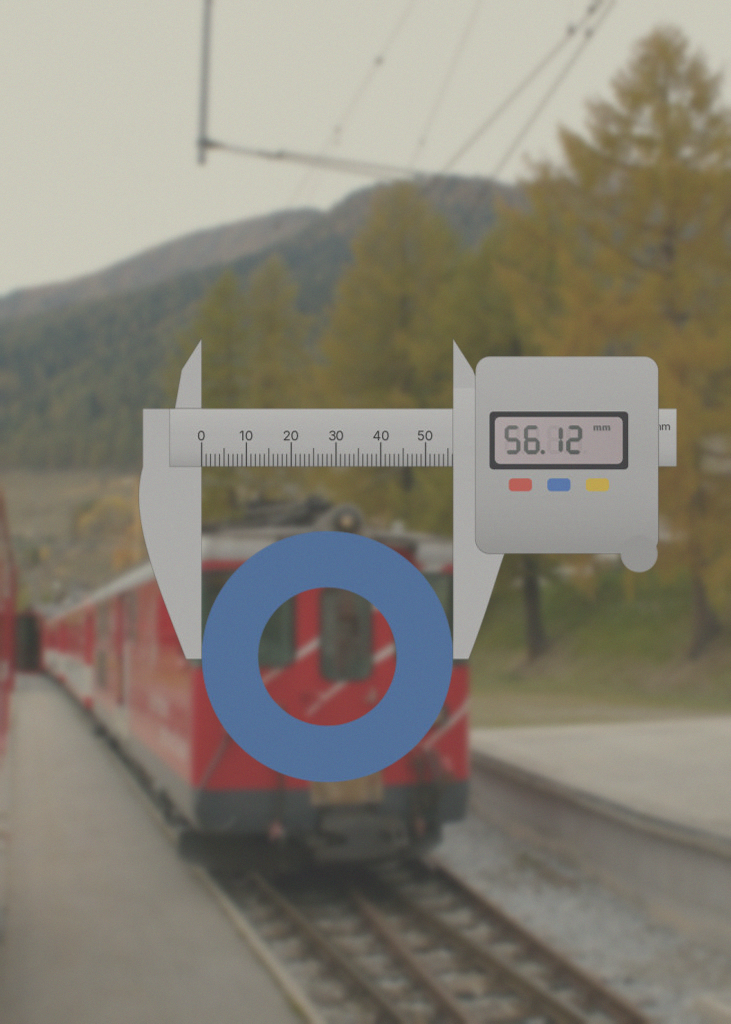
56.12 mm
